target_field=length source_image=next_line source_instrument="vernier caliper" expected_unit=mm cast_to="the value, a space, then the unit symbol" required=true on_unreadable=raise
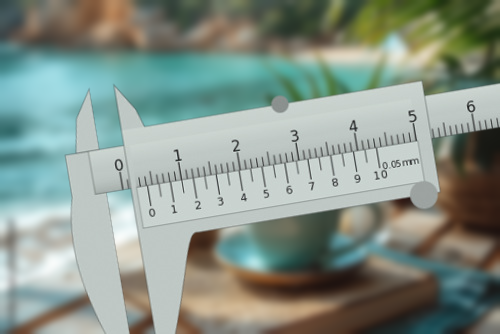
4.2 mm
